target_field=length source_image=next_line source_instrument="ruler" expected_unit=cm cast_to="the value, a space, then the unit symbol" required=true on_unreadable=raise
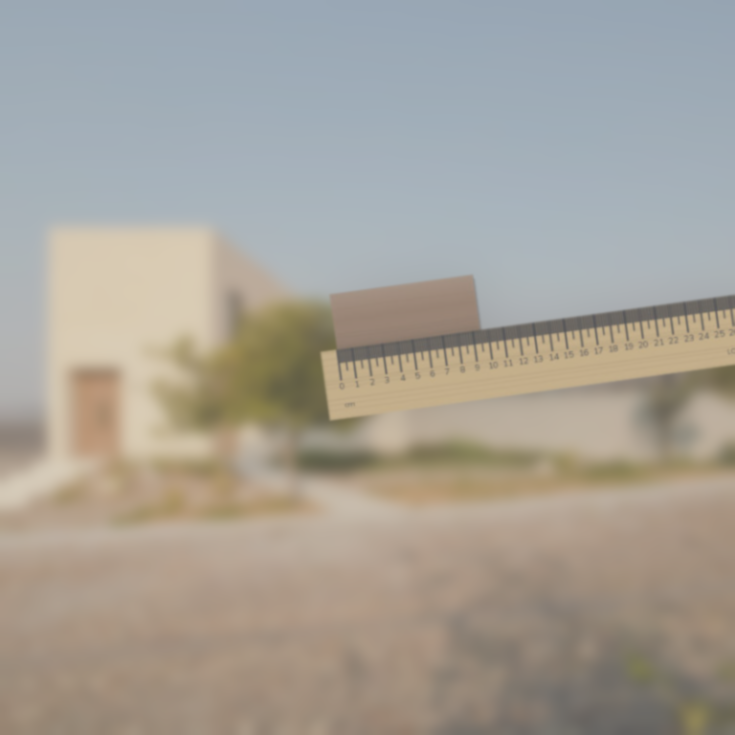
9.5 cm
